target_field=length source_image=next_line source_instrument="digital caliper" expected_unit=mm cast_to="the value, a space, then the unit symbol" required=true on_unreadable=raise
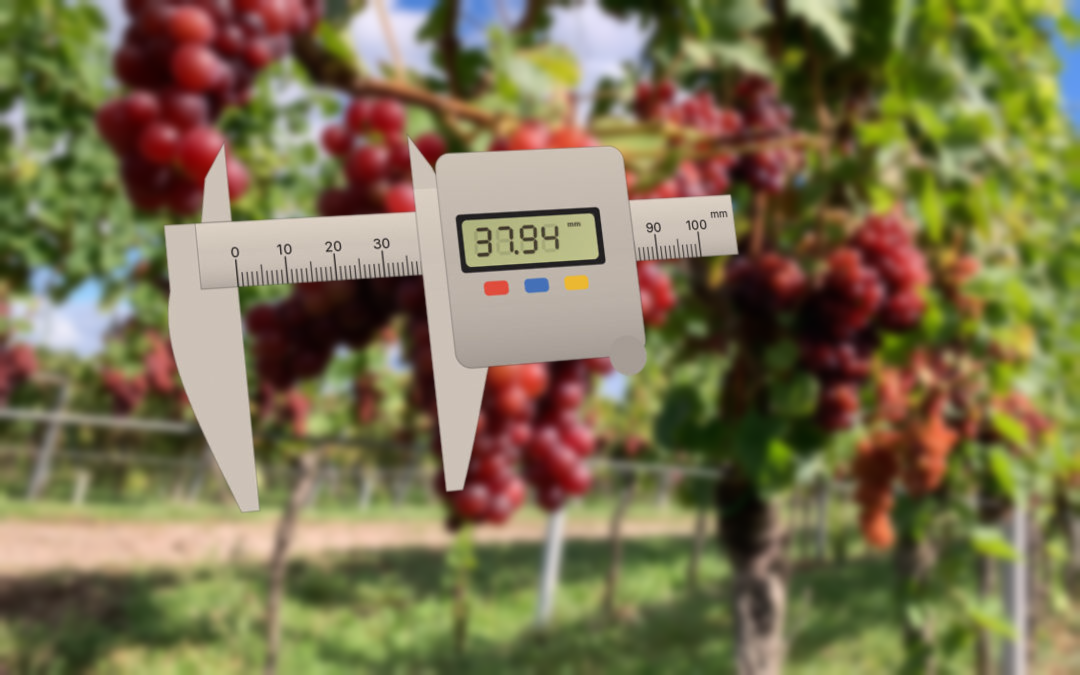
37.94 mm
